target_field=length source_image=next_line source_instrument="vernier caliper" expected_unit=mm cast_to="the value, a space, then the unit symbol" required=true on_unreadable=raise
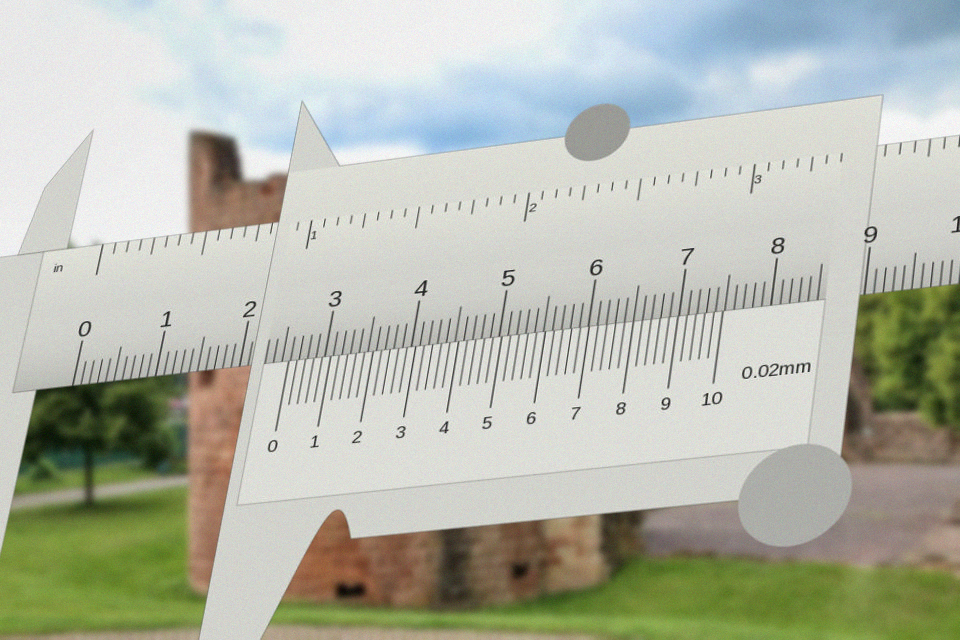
25.8 mm
